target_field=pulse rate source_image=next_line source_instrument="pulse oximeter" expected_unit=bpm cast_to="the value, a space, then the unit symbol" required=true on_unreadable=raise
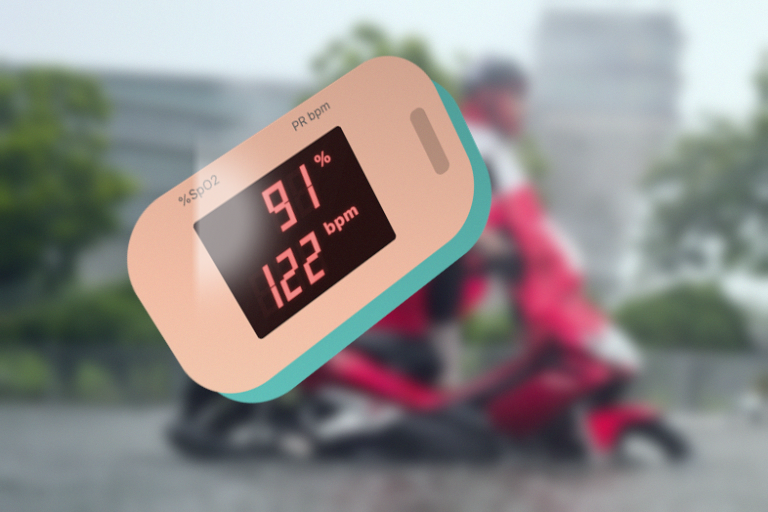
122 bpm
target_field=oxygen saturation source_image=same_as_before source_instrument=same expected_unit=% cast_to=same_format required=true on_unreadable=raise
91 %
